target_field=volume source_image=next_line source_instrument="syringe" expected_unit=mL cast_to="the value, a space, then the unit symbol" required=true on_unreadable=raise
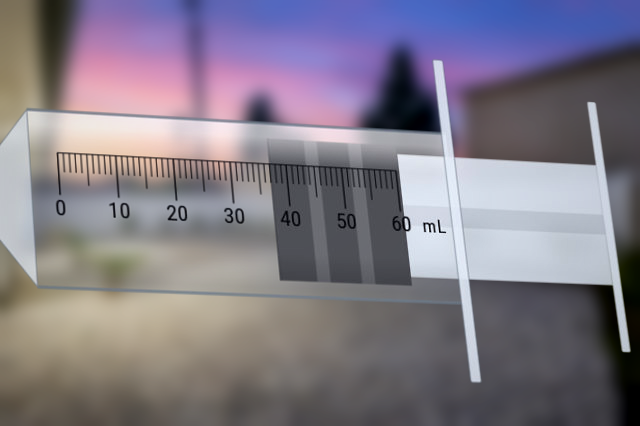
37 mL
